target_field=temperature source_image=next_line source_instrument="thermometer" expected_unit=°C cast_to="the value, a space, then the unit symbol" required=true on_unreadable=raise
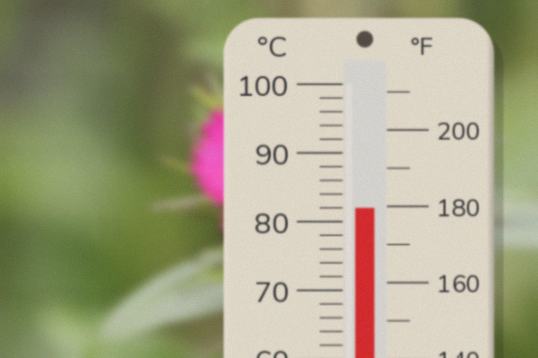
82 °C
